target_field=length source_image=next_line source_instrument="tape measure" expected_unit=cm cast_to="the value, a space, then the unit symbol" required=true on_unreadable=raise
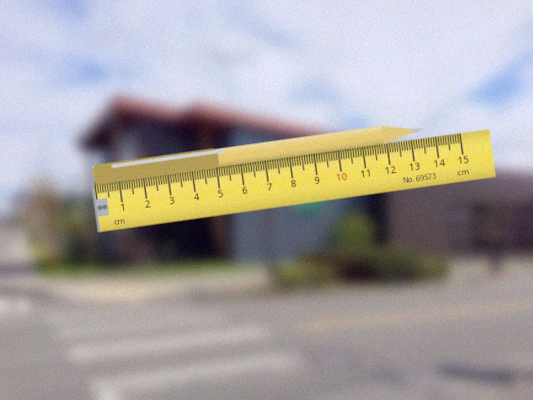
13.5 cm
